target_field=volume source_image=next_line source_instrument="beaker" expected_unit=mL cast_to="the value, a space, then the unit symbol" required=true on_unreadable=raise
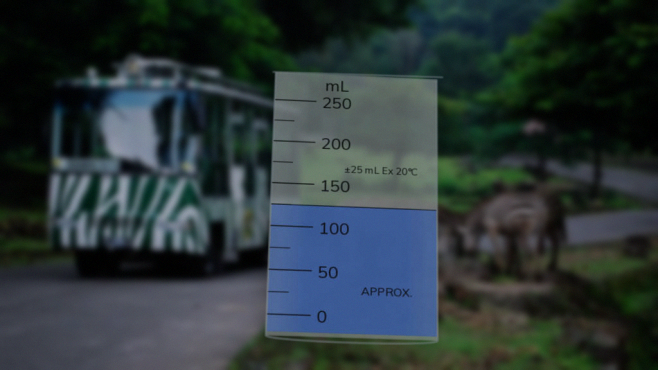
125 mL
